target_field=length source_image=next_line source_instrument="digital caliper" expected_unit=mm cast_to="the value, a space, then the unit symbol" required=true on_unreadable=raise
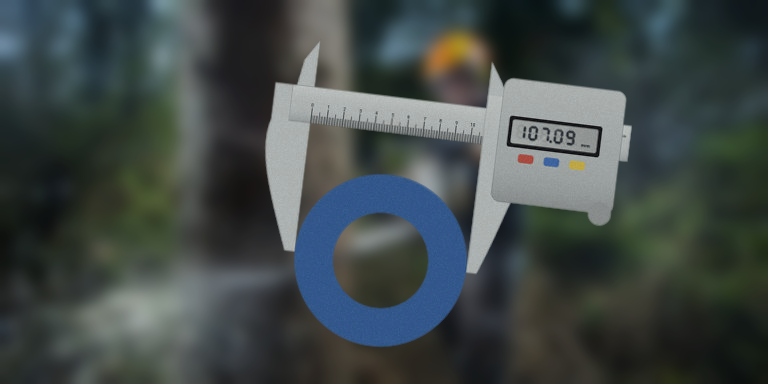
107.09 mm
